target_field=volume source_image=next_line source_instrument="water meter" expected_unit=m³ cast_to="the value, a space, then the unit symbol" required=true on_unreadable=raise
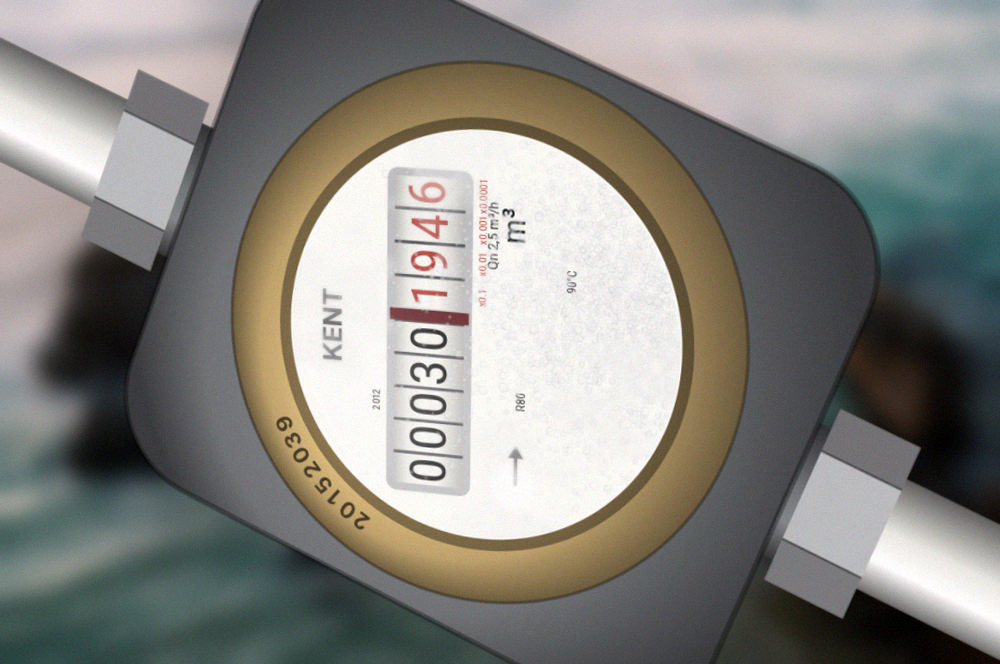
30.1946 m³
